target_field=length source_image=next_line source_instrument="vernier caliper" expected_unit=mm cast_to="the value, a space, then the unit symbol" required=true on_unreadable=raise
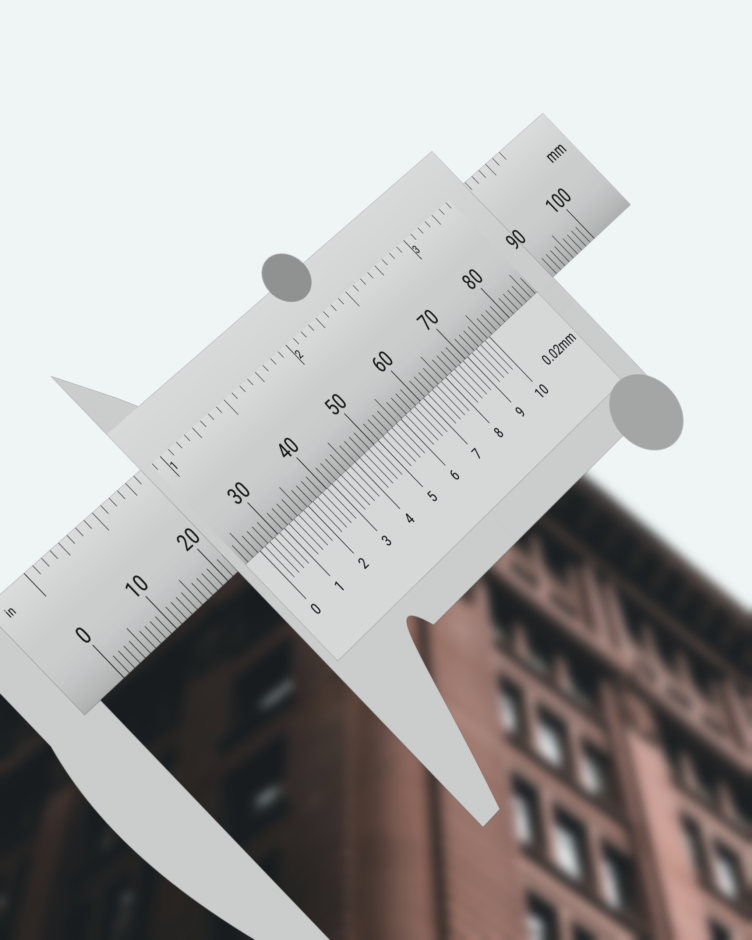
26.4 mm
